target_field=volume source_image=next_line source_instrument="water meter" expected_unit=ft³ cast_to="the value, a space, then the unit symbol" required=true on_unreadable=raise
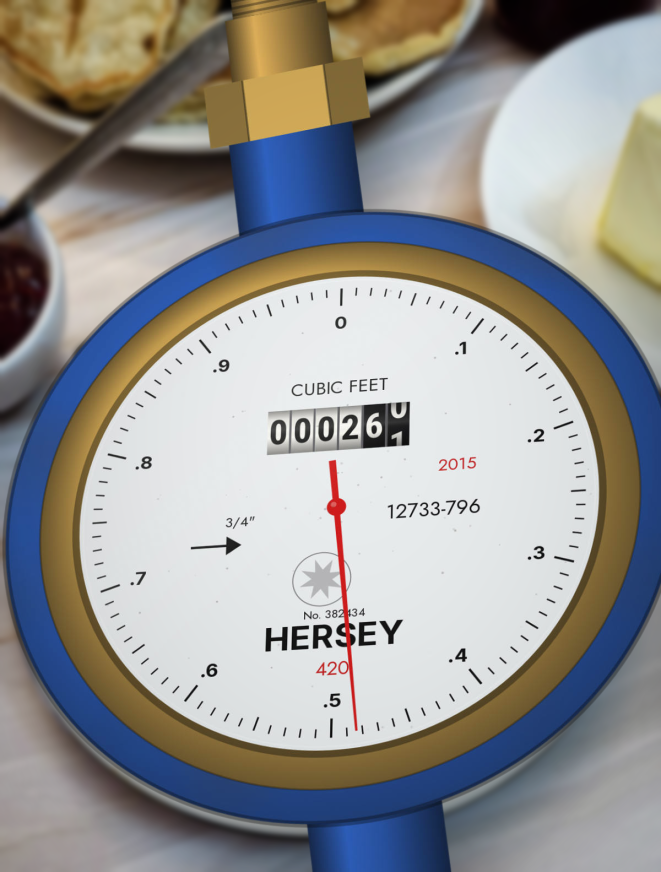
260.48 ft³
